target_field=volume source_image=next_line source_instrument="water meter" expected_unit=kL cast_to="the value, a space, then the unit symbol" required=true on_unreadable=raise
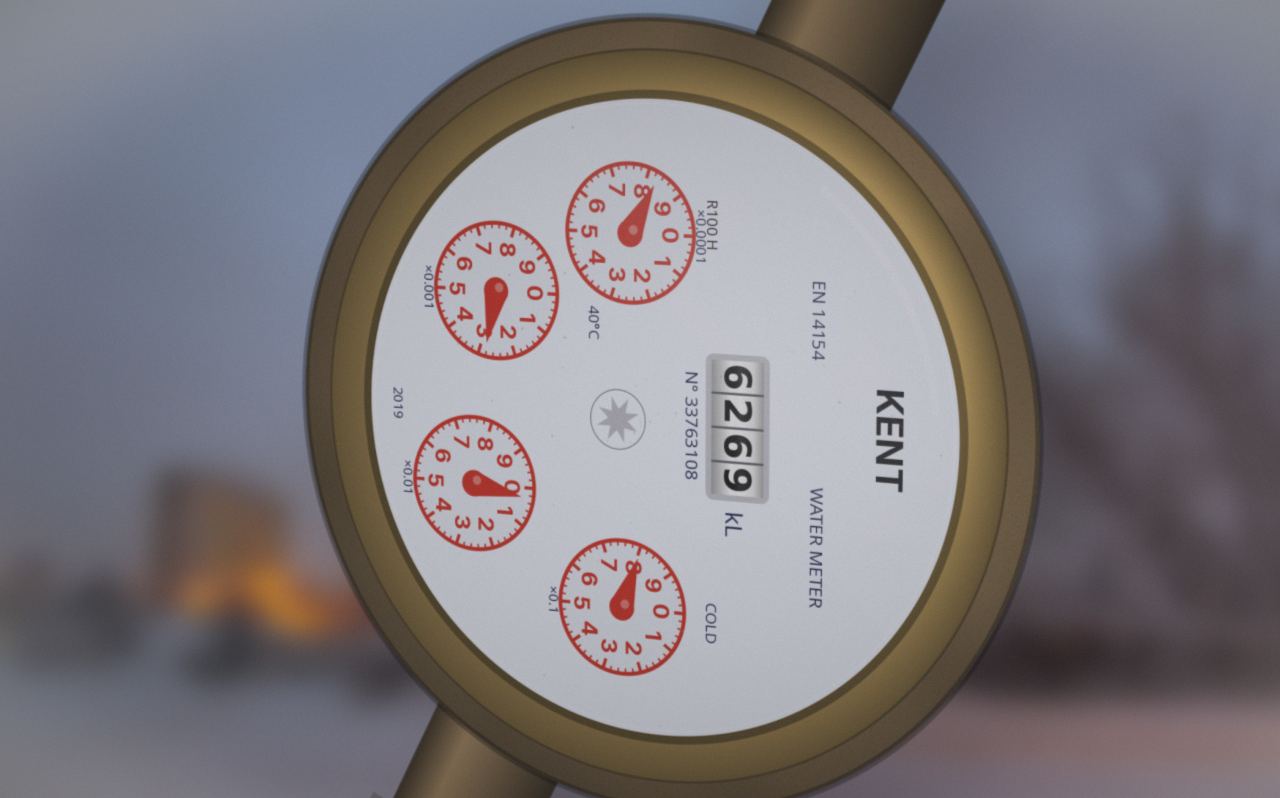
6269.8028 kL
